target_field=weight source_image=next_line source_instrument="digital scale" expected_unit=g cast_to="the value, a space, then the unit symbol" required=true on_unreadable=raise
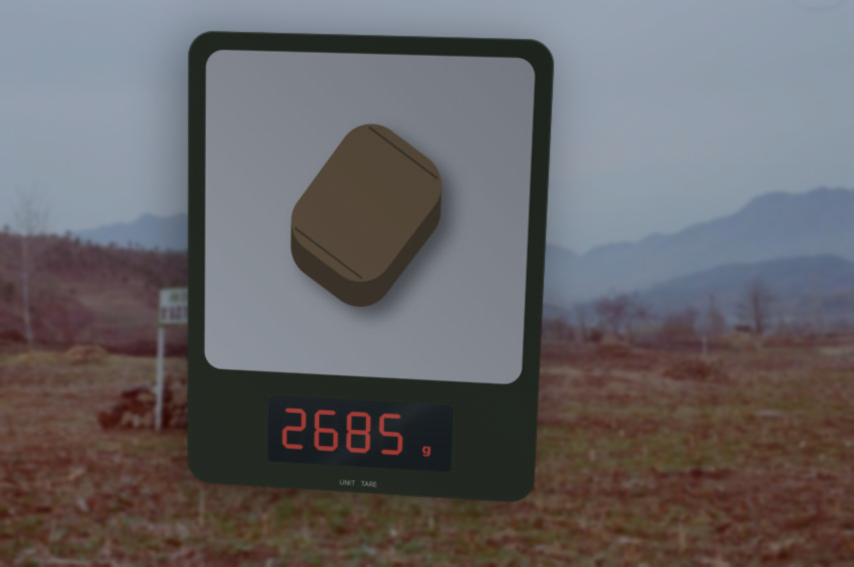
2685 g
